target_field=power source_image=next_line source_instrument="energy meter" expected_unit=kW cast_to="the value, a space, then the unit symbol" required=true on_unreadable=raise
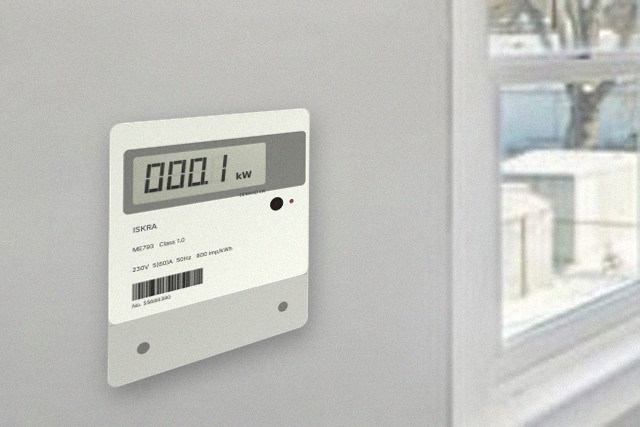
0.1 kW
